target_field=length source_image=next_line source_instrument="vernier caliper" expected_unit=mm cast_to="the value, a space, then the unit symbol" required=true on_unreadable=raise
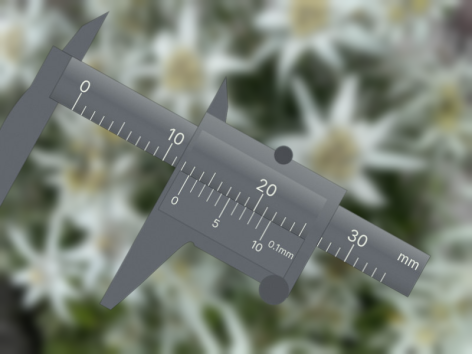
12.9 mm
